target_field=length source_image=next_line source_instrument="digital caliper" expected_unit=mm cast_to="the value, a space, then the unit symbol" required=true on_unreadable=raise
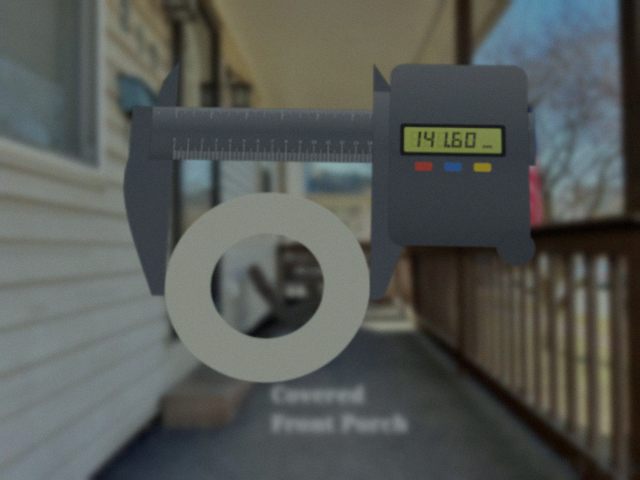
141.60 mm
